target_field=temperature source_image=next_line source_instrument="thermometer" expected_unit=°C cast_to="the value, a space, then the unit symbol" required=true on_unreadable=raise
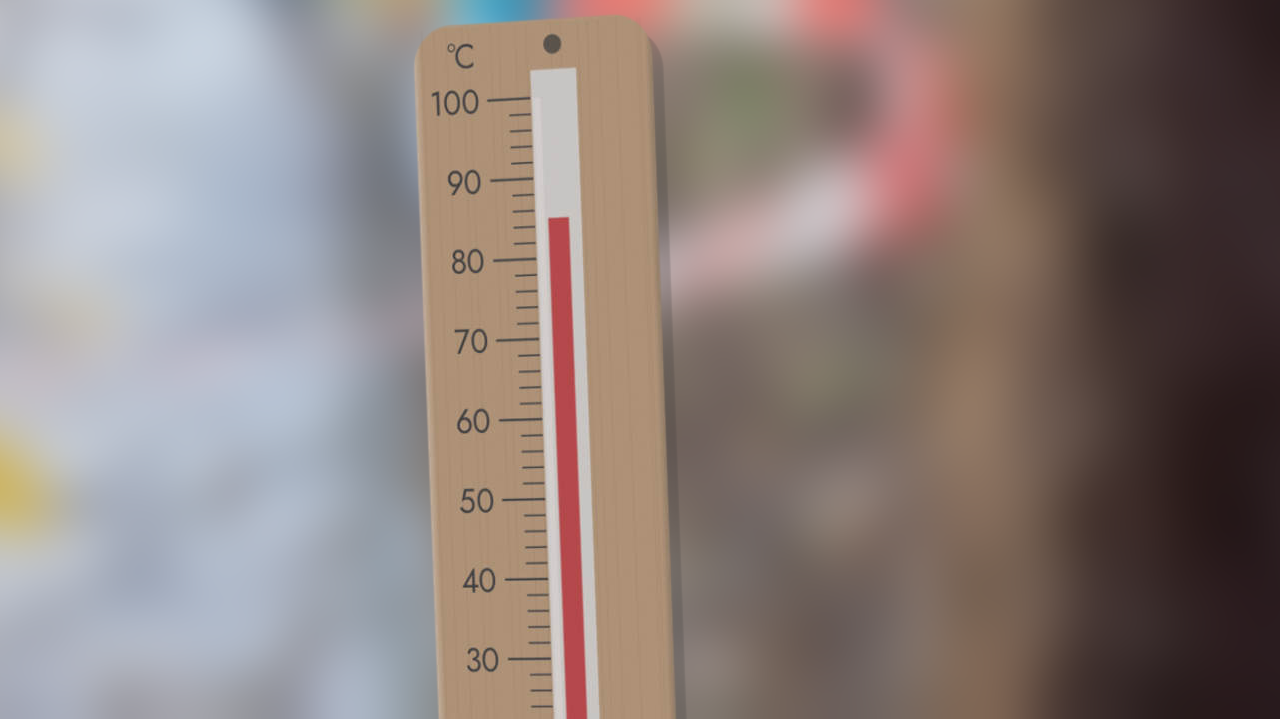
85 °C
